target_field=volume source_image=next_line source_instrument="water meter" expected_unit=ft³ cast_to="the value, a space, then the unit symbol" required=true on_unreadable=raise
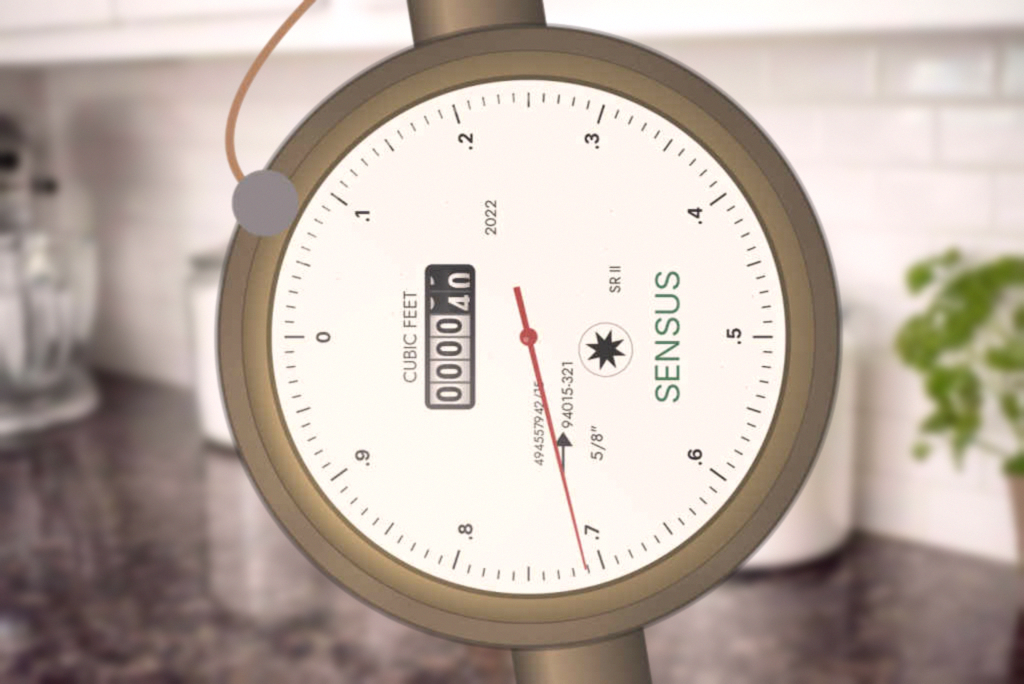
39.71 ft³
